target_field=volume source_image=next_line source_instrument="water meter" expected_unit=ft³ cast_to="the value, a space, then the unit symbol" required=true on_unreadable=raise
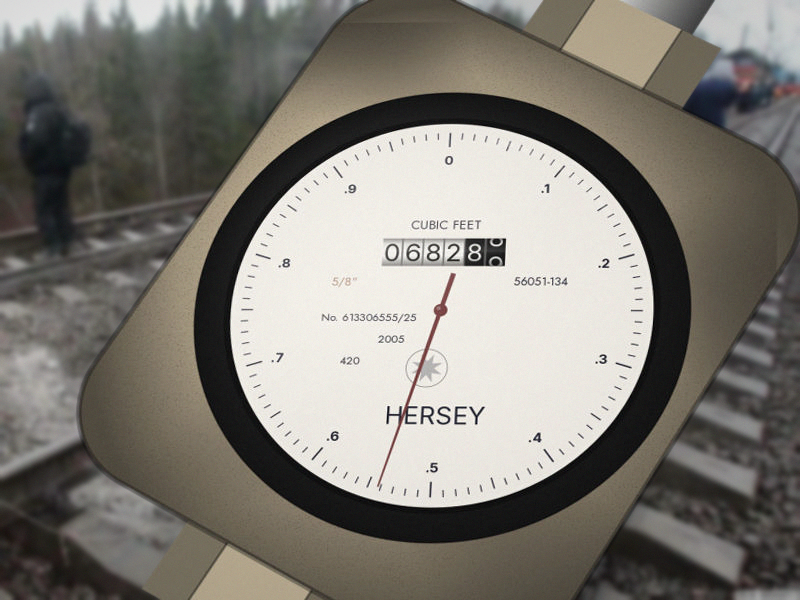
68288.54 ft³
